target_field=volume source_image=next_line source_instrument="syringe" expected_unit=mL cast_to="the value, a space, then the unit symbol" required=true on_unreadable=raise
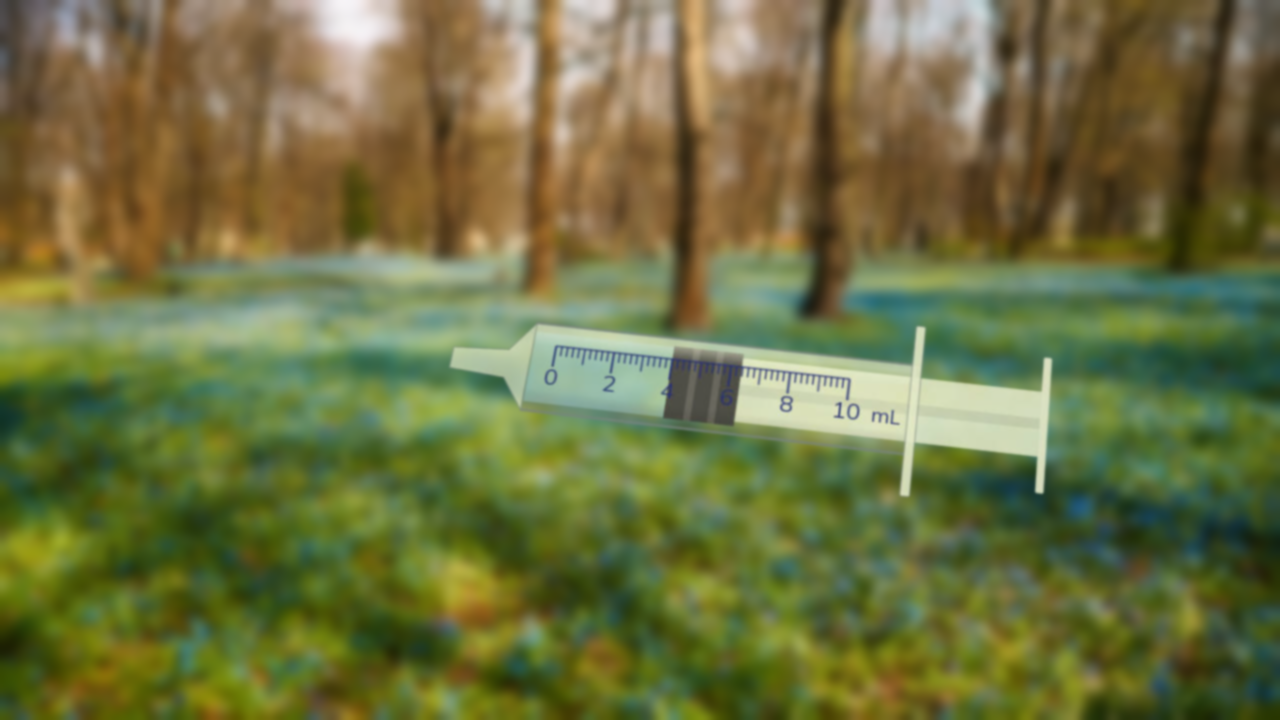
4 mL
